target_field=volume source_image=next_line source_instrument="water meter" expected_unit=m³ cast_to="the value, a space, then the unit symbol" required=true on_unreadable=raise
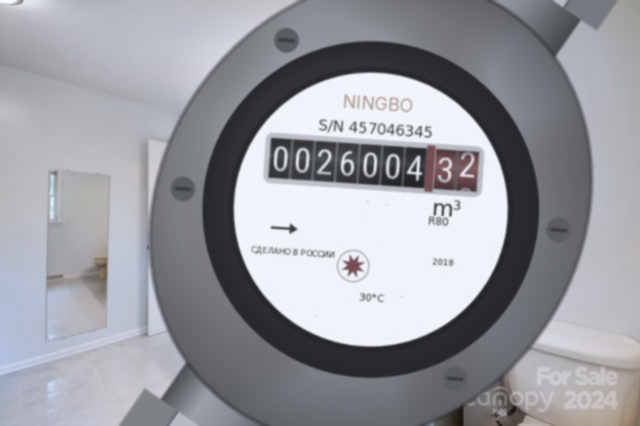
26004.32 m³
